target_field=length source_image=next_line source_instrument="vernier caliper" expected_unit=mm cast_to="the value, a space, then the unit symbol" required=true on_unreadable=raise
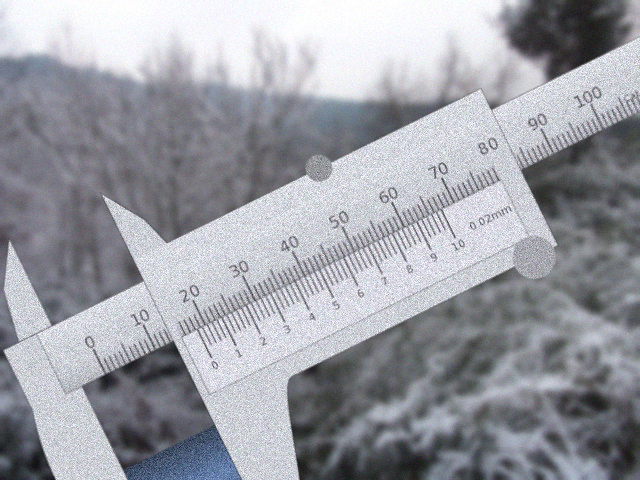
18.4 mm
